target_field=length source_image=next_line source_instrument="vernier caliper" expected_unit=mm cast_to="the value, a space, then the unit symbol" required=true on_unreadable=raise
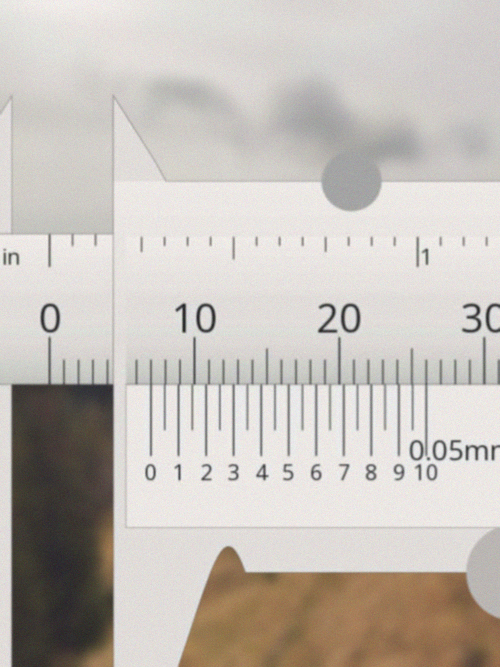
7.0 mm
